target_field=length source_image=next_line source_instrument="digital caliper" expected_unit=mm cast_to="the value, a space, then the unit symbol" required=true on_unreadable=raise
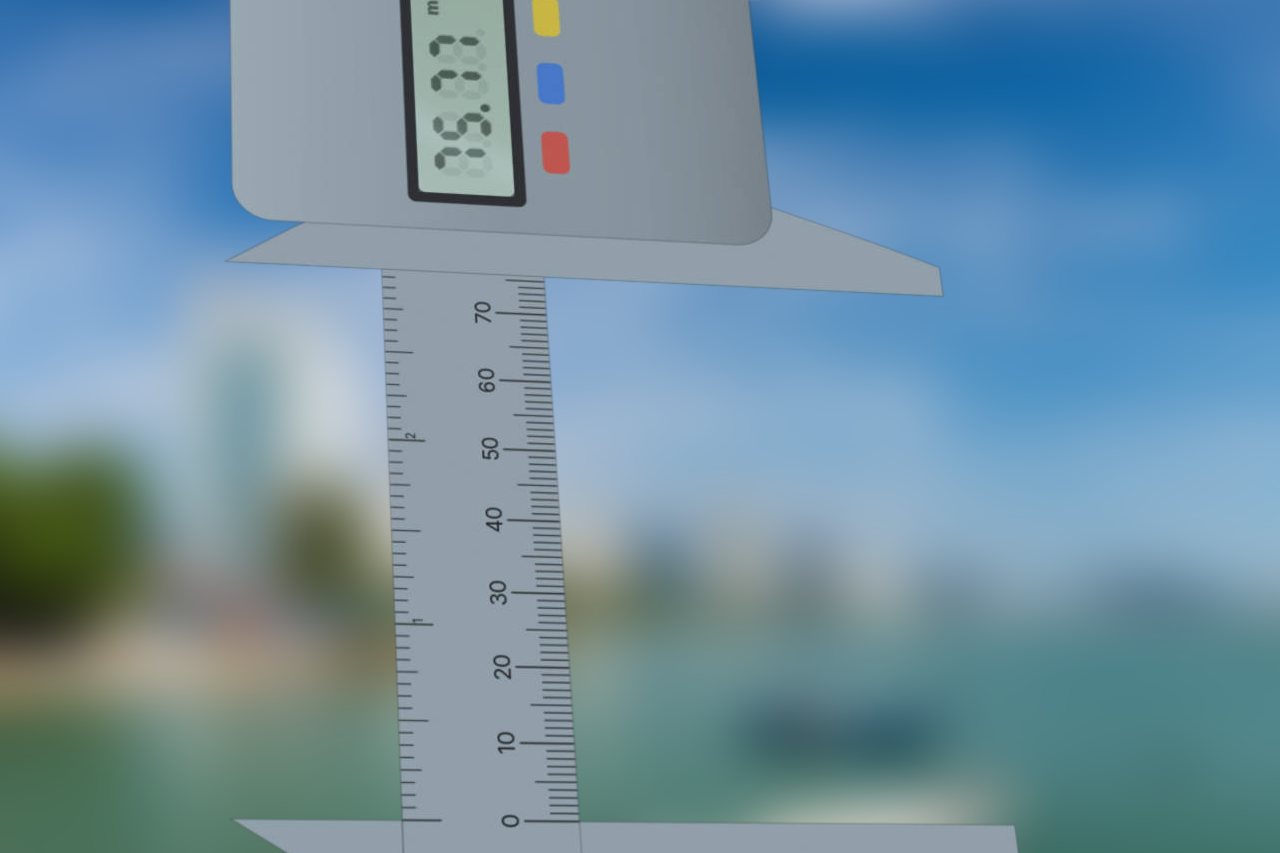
75.77 mm
